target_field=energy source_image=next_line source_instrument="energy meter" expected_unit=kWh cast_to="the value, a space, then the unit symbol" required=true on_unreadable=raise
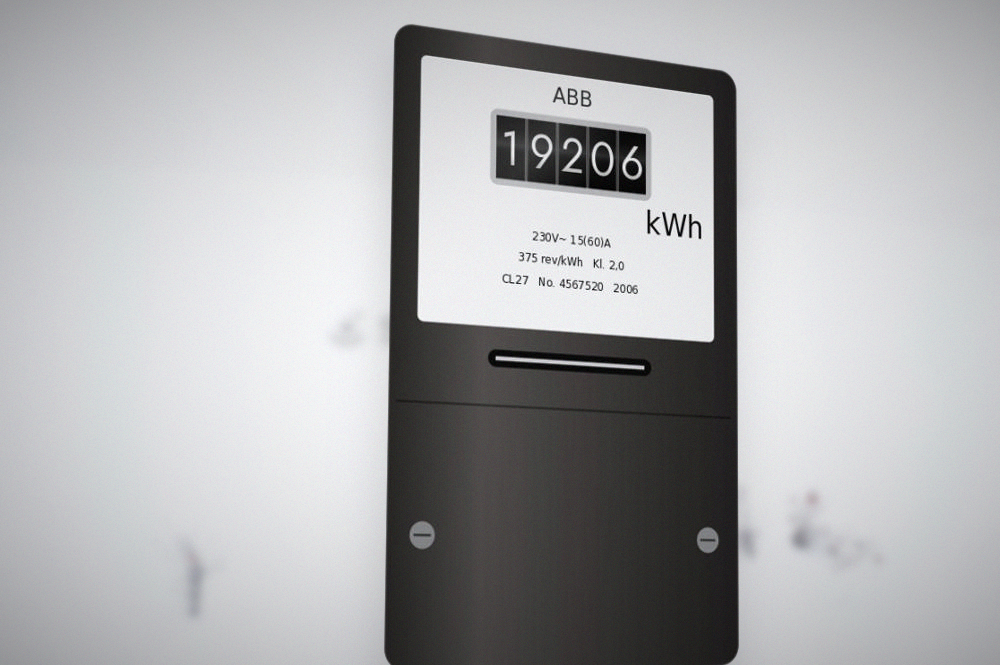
19206 kWh
